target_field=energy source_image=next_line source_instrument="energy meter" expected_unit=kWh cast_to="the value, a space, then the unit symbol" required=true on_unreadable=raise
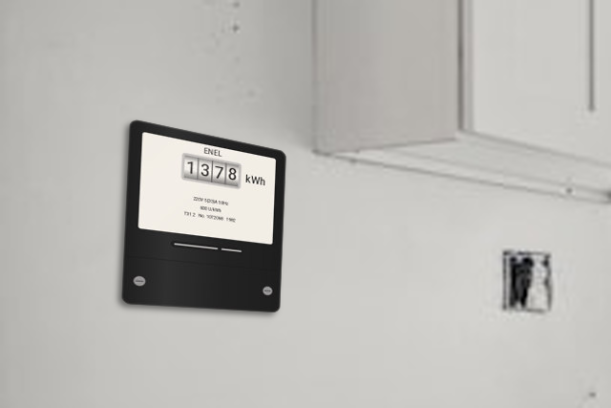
1378 kWh
